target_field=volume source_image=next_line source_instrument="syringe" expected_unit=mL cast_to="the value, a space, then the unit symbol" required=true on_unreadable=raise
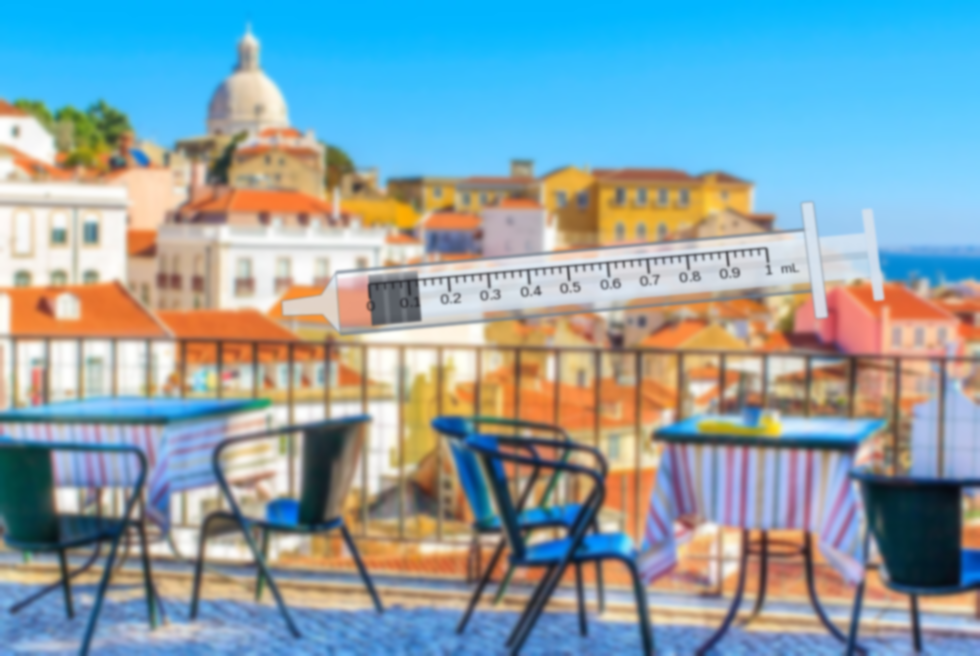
0 mL
